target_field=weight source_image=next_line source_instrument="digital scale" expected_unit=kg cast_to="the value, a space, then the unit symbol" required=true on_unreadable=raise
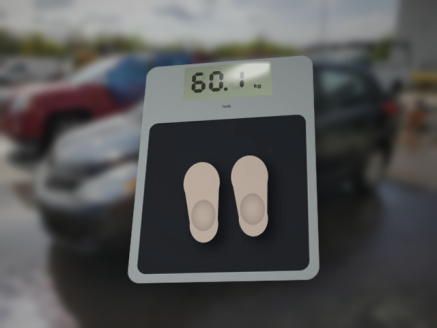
60.1 kg
